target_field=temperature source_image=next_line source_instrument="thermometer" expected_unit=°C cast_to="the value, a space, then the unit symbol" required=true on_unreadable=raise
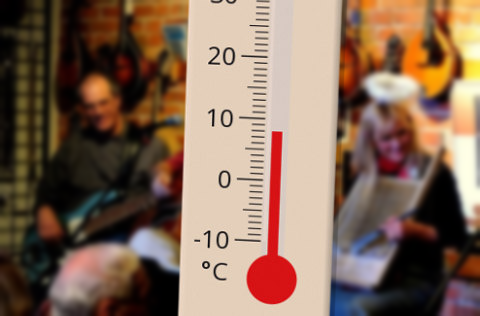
8 °C
